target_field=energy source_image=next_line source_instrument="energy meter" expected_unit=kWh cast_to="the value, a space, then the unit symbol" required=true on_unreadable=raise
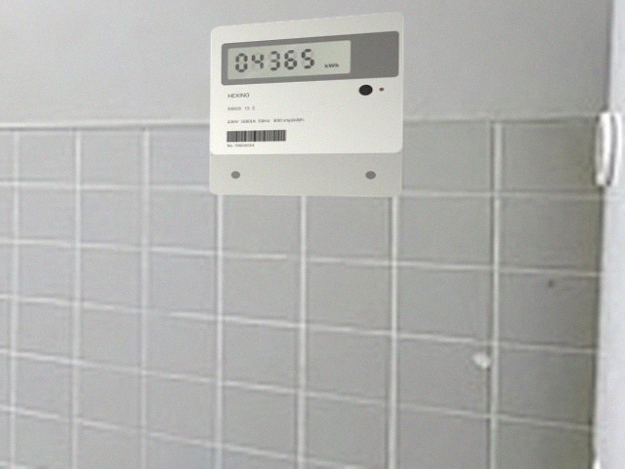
4365 kWh
